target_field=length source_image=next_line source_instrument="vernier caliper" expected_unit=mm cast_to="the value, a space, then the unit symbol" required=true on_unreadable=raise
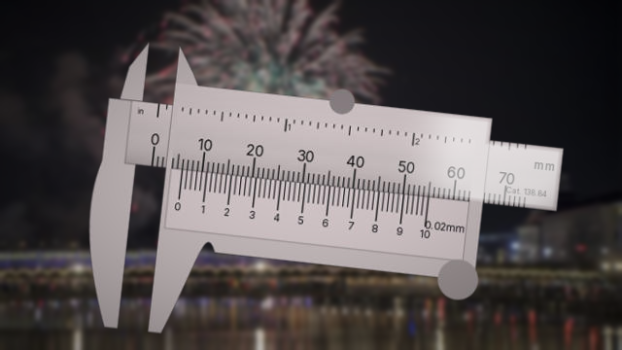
6.0 mm
